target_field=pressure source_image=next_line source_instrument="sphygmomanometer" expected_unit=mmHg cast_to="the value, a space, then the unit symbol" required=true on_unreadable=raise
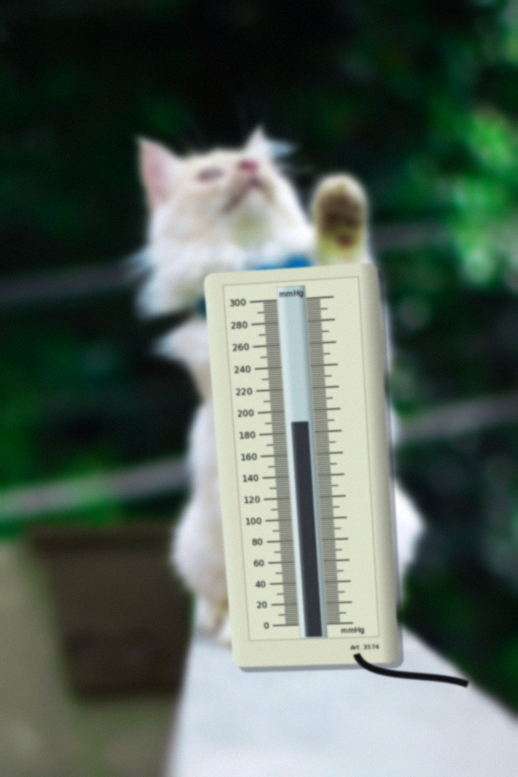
190 mmHg
